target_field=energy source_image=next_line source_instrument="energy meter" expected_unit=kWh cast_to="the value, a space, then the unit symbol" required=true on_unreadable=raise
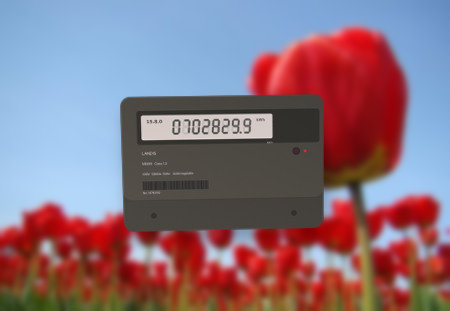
702829.9 kWh
